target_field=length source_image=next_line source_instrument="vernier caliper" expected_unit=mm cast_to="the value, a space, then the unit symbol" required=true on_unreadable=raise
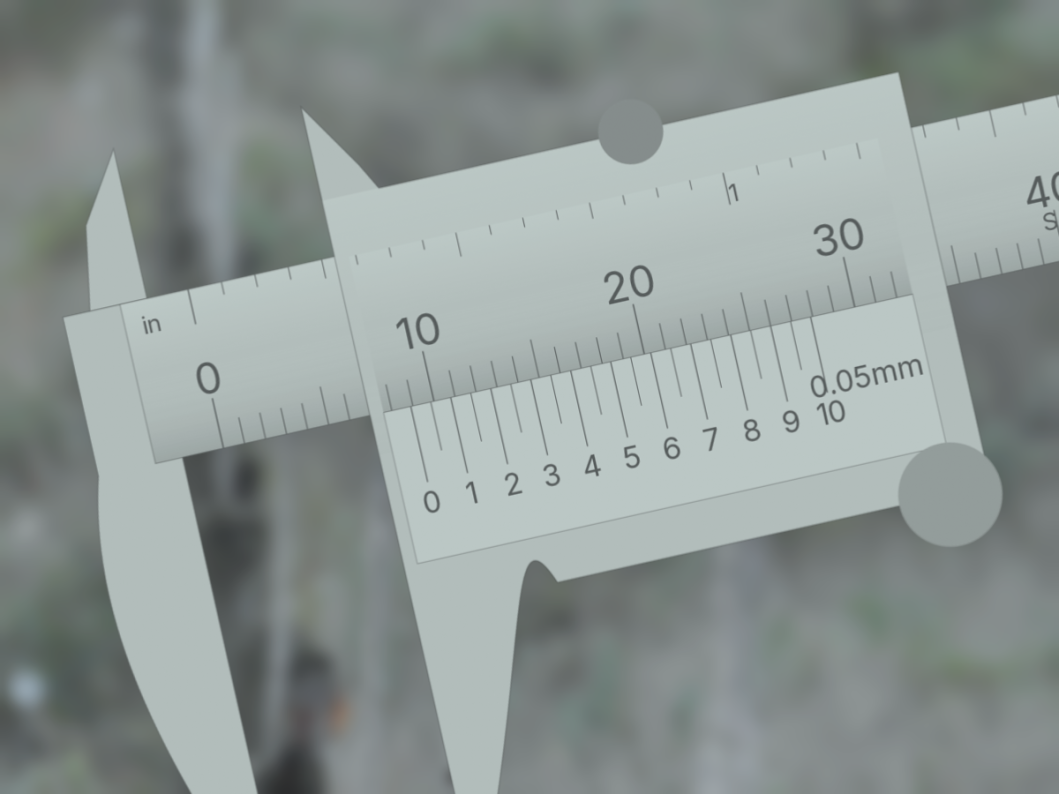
8.9 mm
